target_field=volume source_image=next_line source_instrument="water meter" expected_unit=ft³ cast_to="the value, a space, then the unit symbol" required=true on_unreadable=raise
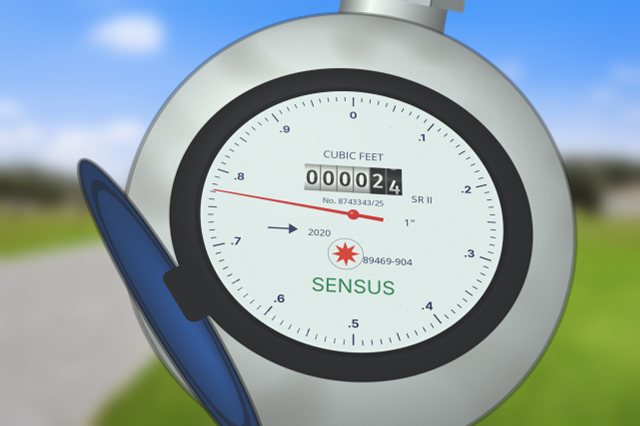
23.77 ft³
